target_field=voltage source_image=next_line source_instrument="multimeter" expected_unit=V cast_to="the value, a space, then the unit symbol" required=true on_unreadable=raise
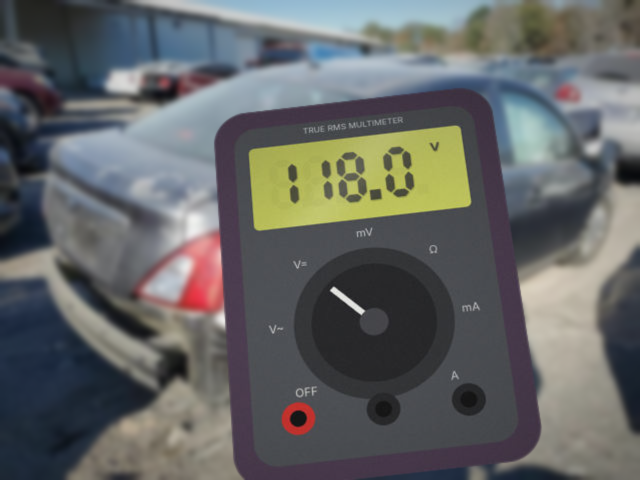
118.0 V
